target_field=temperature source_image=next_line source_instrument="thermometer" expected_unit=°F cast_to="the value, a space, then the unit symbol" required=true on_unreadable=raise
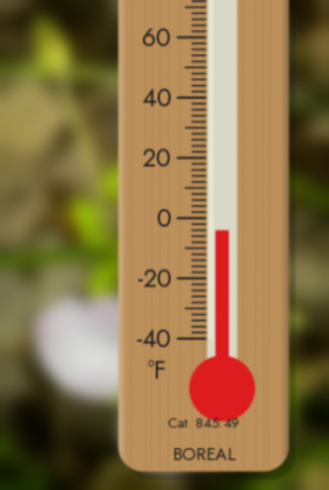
-4 °F
